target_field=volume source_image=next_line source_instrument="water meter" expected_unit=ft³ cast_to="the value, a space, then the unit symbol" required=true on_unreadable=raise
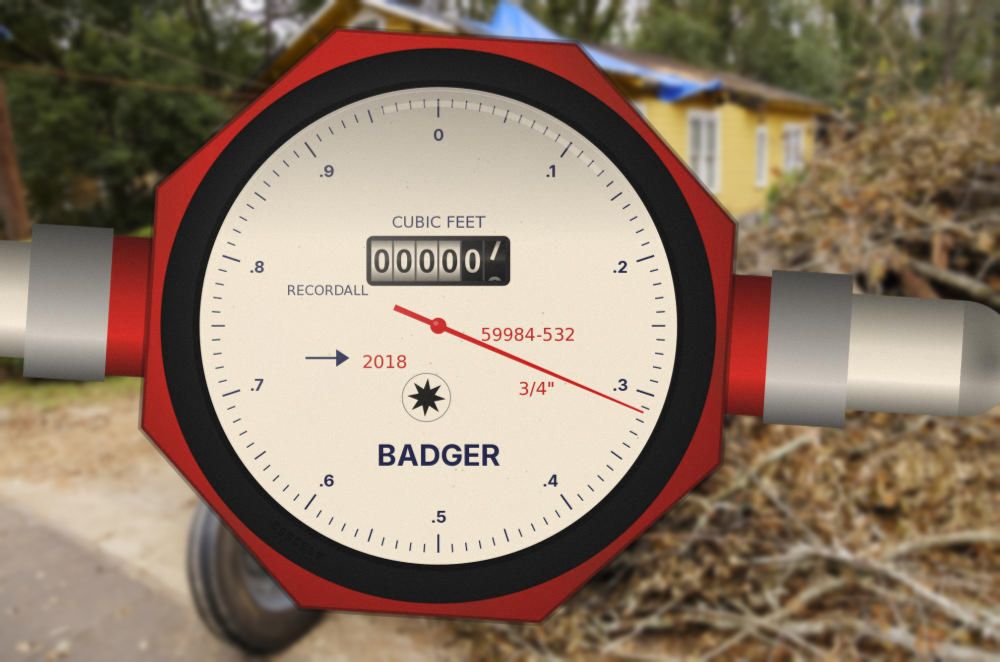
7.31 ft³
